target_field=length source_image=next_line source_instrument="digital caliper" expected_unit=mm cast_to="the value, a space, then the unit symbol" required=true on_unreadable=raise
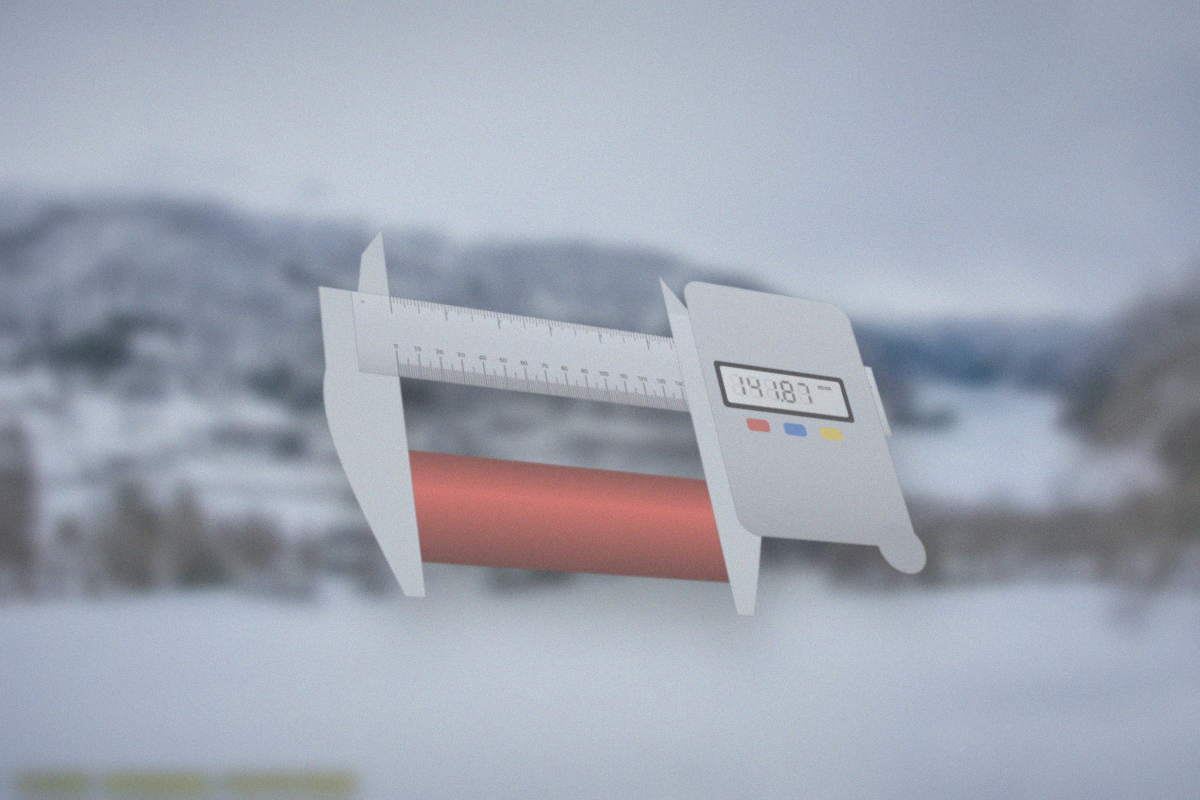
141.87 mm
